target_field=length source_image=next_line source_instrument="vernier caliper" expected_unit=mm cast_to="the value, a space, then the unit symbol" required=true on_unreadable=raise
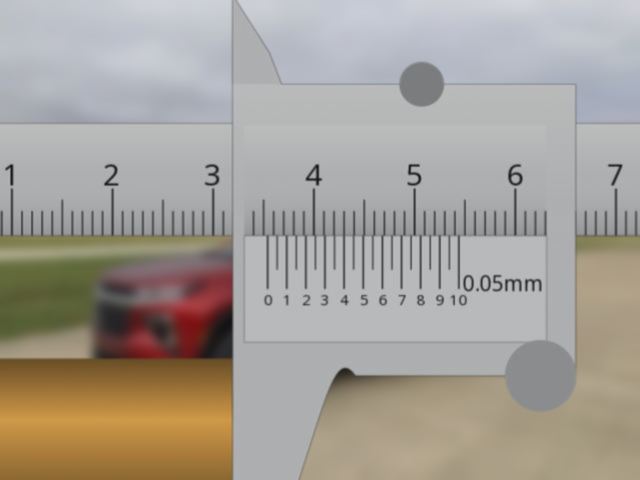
35.4 mm
